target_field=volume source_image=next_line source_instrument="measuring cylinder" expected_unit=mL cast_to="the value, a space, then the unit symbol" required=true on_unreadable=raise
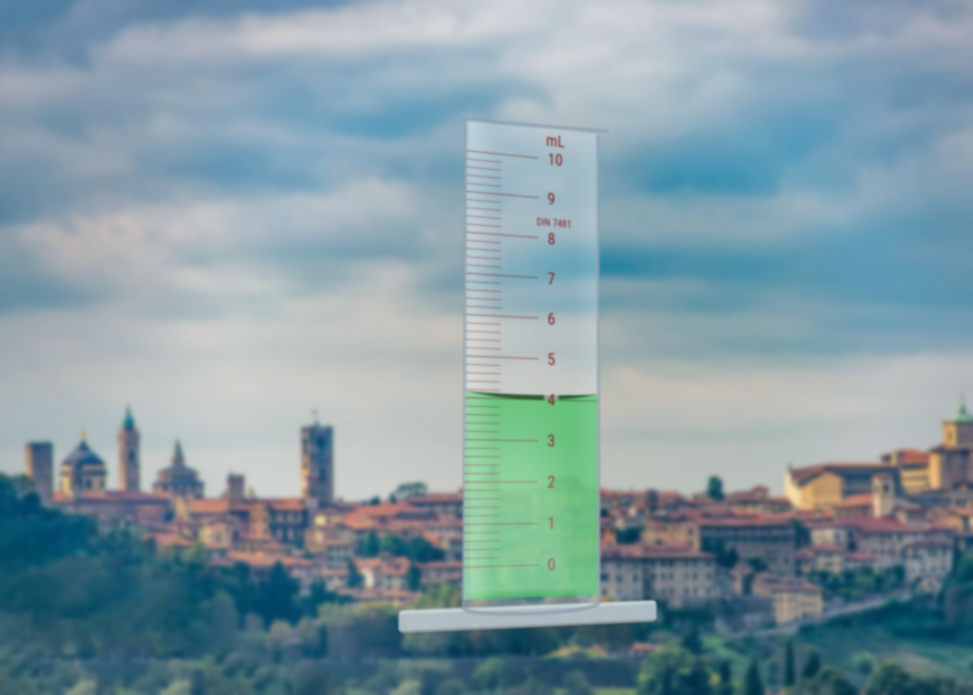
4 mL
